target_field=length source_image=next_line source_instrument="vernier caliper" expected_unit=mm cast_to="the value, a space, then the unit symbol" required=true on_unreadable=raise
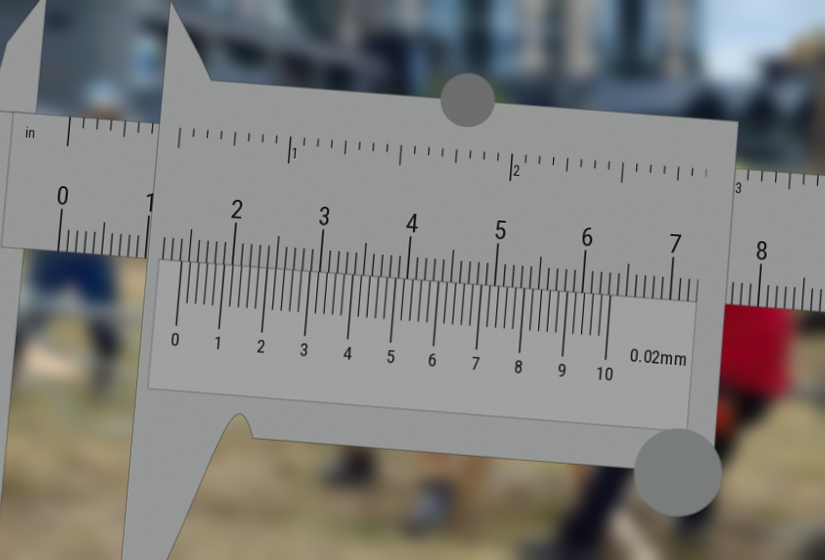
14.2 mm
